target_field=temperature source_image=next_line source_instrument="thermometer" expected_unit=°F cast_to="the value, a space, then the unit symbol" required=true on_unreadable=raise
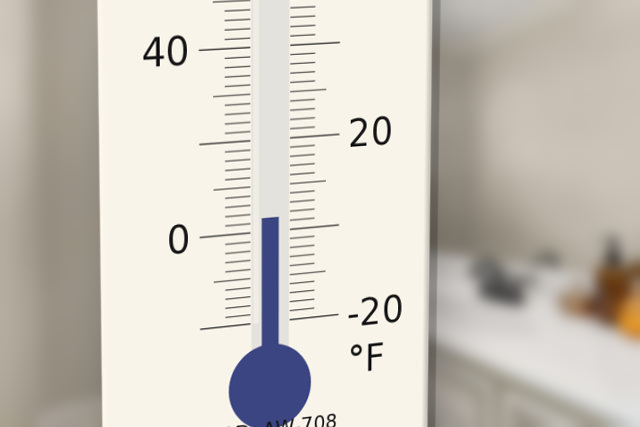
3 °F
